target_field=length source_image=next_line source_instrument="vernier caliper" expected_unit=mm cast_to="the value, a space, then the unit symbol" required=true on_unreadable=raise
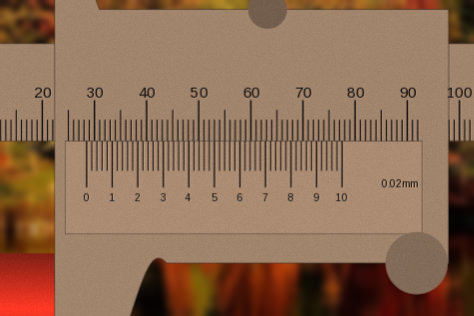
28.5 mm
